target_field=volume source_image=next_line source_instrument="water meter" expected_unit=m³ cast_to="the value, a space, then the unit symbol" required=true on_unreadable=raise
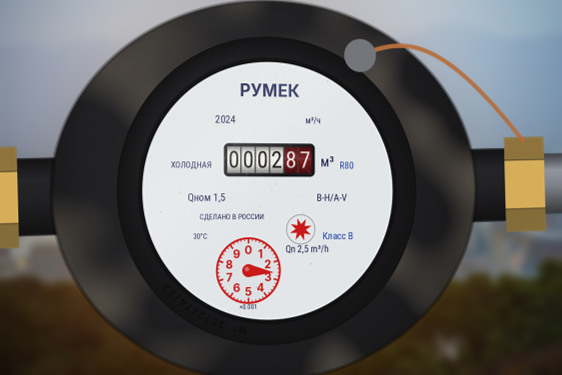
2.872 m³
